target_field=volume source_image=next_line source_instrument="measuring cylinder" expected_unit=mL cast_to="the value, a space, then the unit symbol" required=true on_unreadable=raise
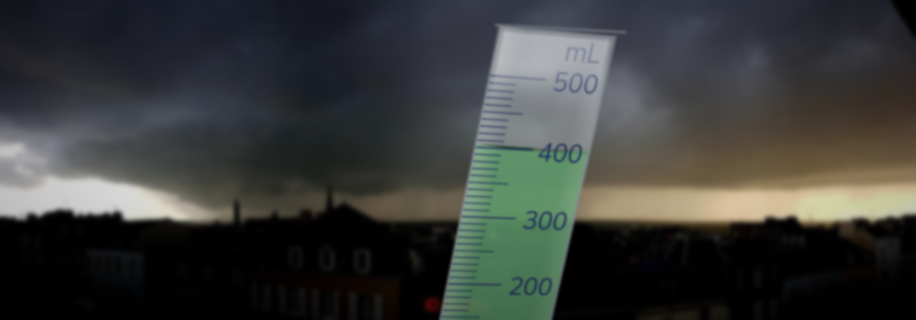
400 mL
